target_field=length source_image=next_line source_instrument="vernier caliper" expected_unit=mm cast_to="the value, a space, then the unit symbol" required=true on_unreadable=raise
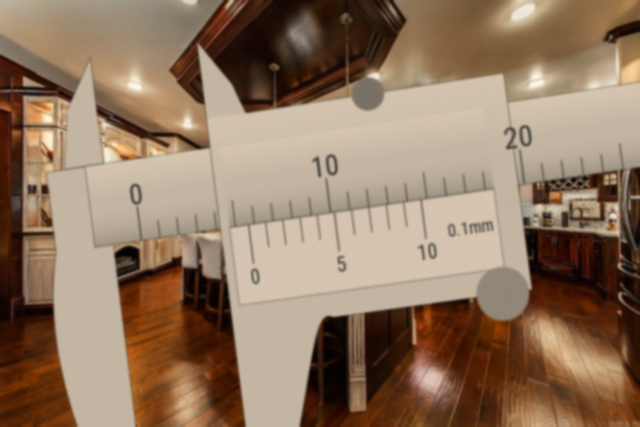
5.7 mm
